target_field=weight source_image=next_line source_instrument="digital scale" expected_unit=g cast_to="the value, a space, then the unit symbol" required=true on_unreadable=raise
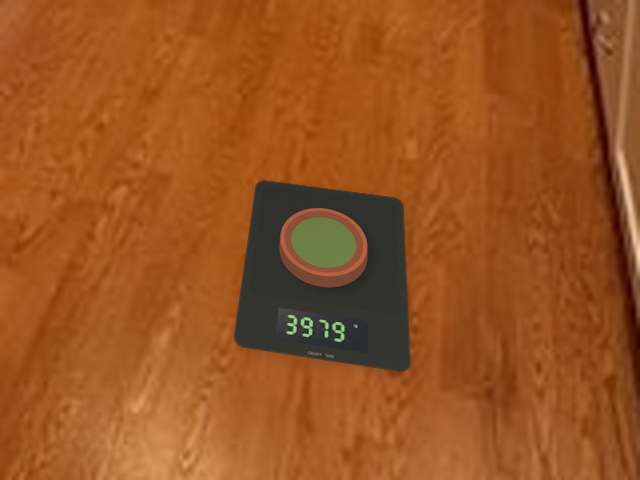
3979 g
